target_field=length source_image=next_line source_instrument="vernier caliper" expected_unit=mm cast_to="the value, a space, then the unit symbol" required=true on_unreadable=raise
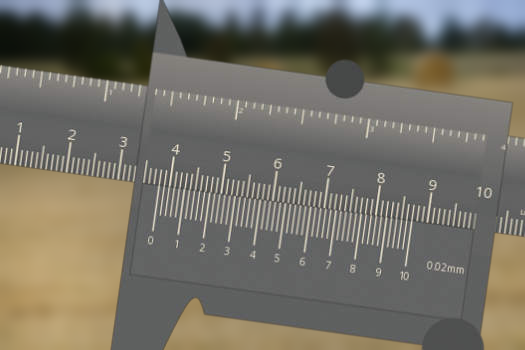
38.0 mm
